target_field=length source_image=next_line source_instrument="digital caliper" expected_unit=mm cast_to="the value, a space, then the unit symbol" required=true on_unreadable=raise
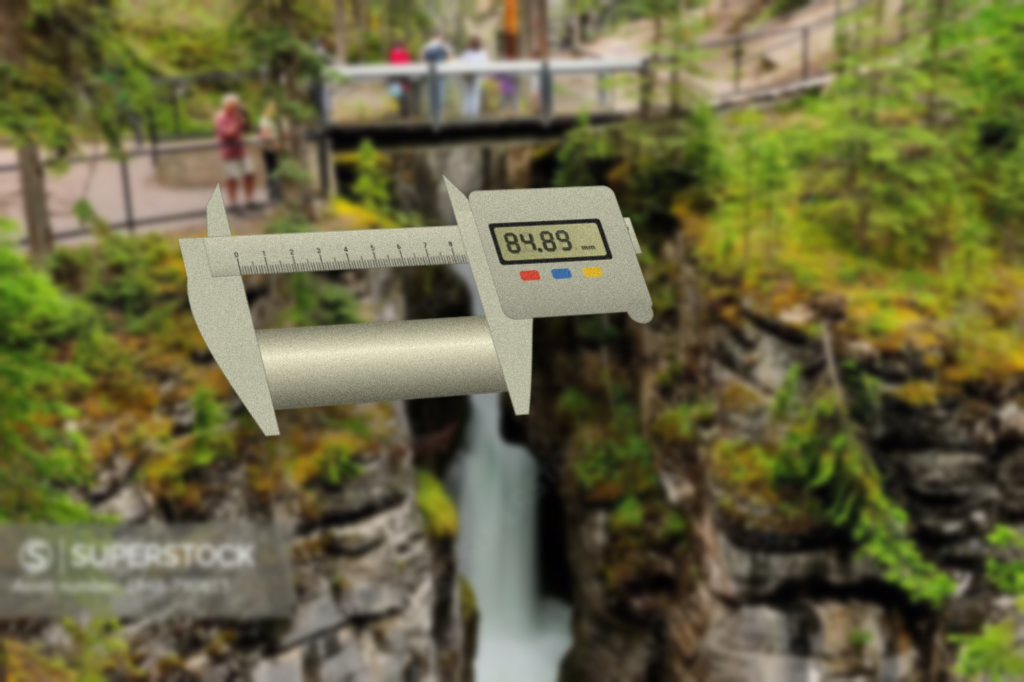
84.89 mm
